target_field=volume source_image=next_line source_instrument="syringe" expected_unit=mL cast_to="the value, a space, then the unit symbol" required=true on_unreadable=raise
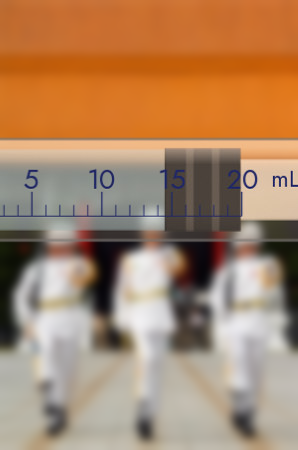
14.5 mL
